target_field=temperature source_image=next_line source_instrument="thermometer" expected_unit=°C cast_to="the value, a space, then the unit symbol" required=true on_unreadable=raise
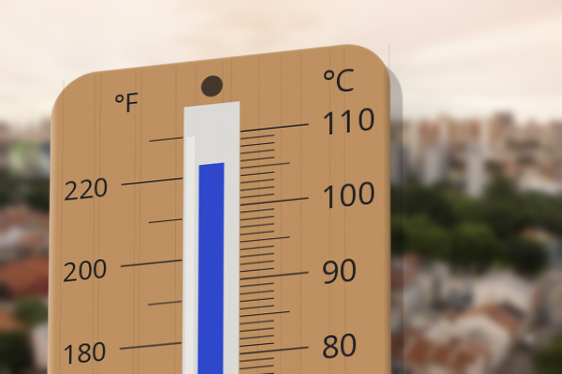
106 °C
